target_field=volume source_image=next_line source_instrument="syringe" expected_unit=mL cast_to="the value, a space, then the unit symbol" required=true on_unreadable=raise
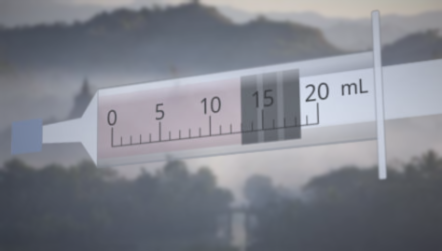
13 mL
